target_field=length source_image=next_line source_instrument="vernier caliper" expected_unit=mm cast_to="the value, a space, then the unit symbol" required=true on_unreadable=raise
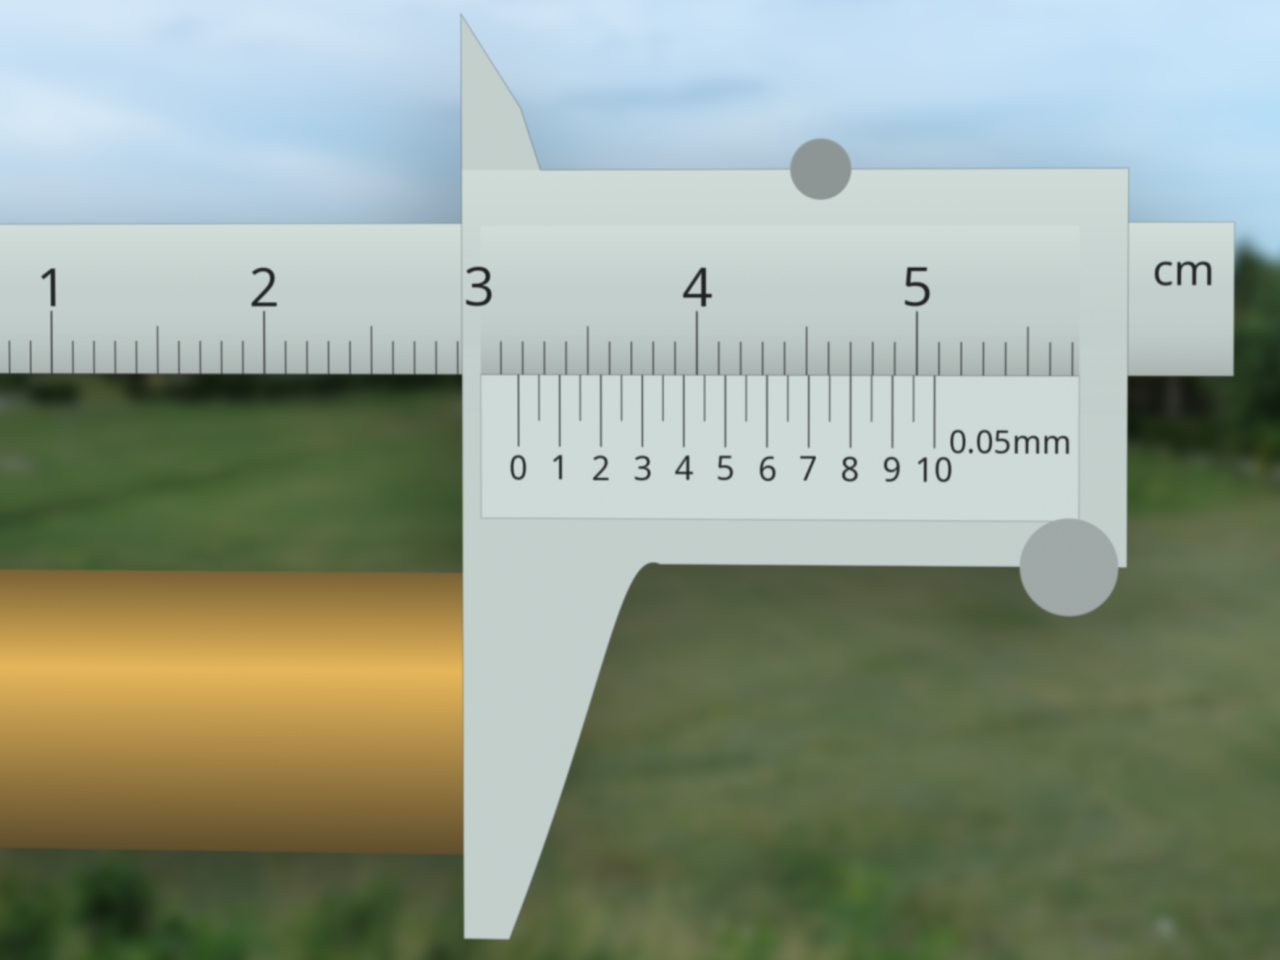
31.8 mm
